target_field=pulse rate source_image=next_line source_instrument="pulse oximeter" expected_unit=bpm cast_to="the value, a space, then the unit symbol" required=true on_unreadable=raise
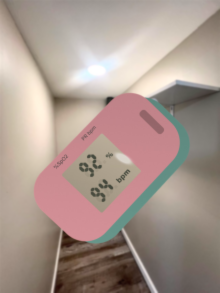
94 bpm
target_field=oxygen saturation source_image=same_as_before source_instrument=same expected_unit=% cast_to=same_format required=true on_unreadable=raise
92 %
